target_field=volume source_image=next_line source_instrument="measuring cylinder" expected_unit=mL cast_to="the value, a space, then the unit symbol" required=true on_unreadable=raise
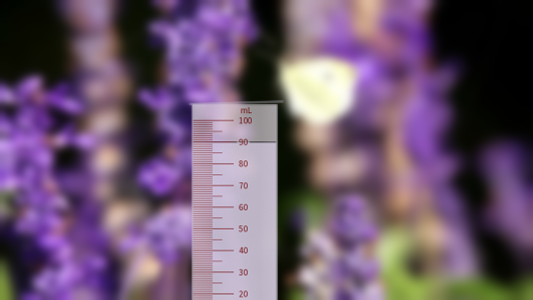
90 mL
